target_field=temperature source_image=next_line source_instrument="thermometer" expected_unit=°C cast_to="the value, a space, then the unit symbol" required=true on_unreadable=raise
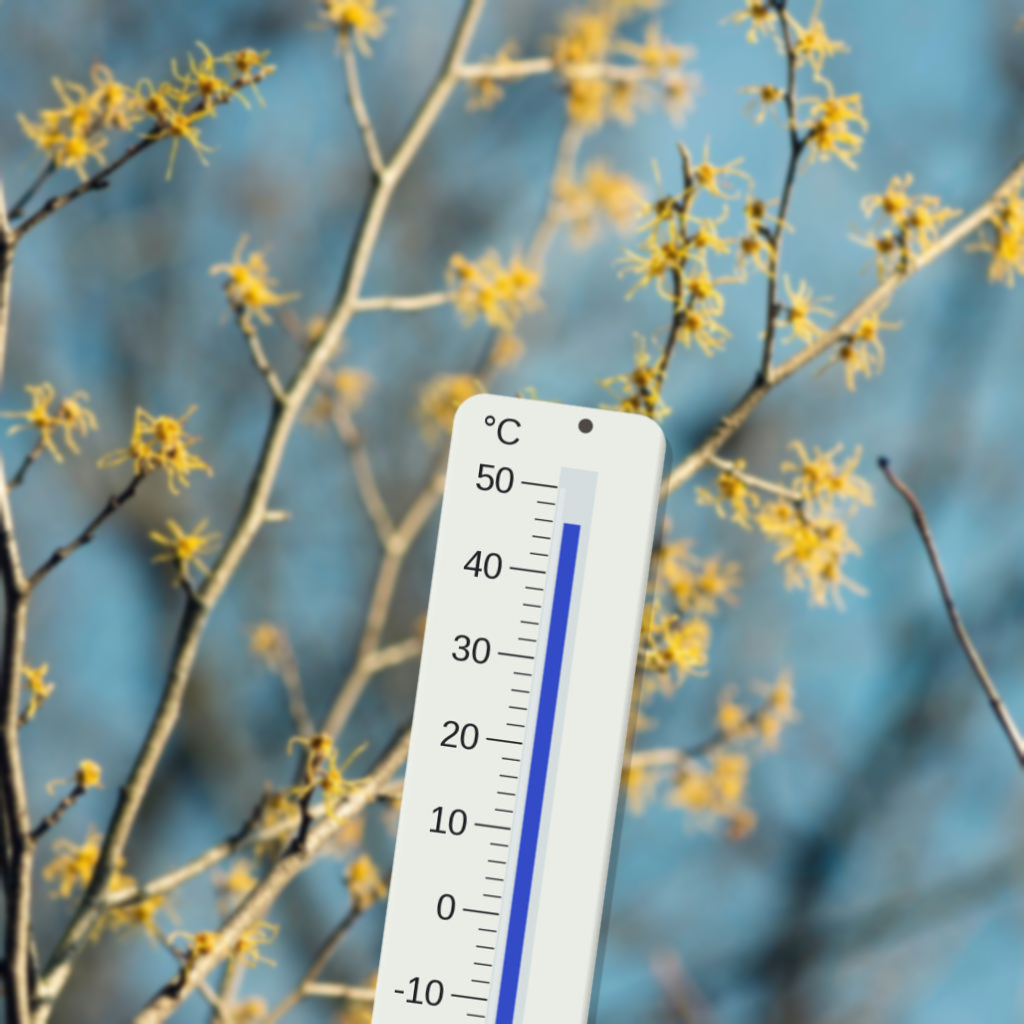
46 °C
